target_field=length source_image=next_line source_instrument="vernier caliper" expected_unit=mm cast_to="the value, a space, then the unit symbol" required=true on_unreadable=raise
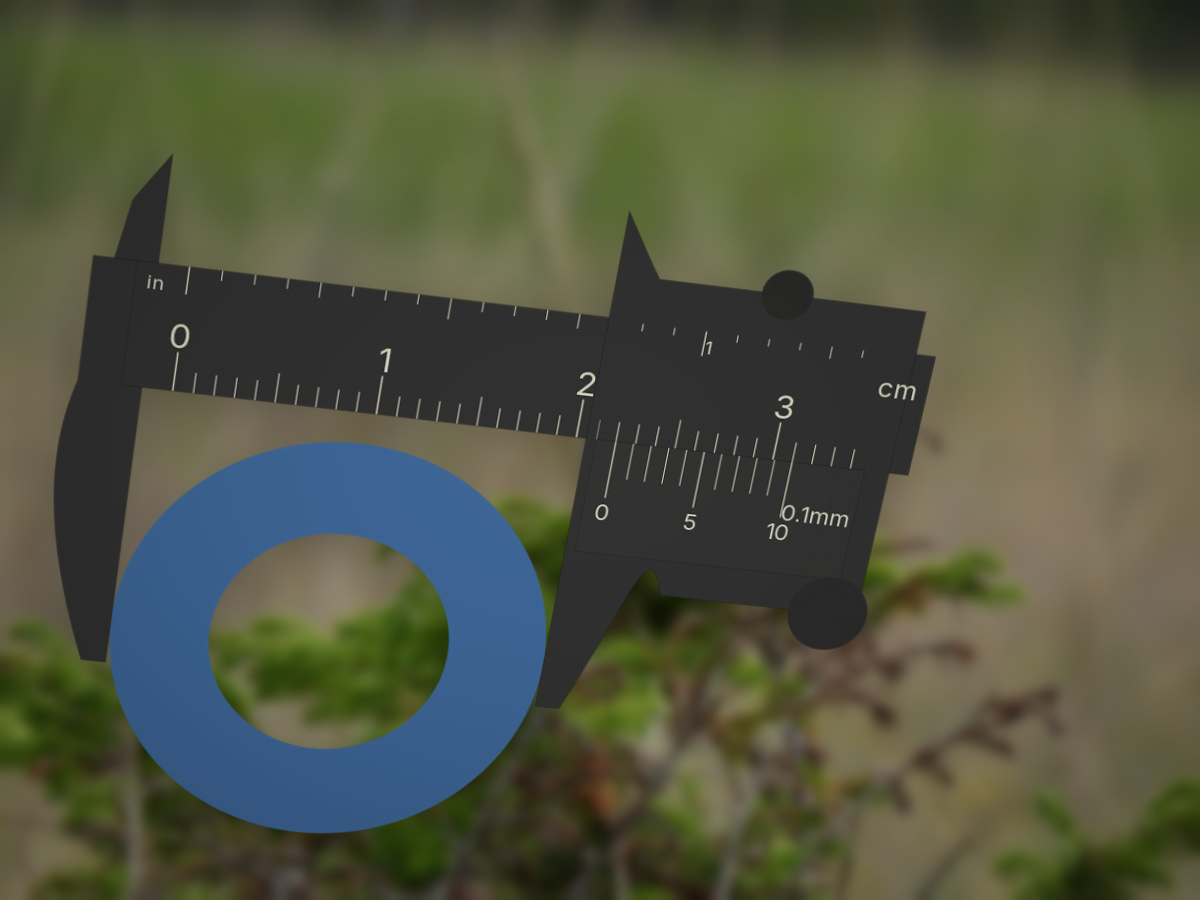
22.0 mm
